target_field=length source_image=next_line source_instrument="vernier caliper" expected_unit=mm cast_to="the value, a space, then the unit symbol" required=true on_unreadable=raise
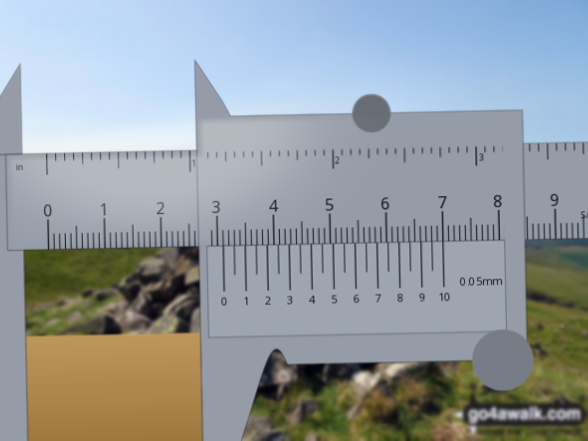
31.0 mm
